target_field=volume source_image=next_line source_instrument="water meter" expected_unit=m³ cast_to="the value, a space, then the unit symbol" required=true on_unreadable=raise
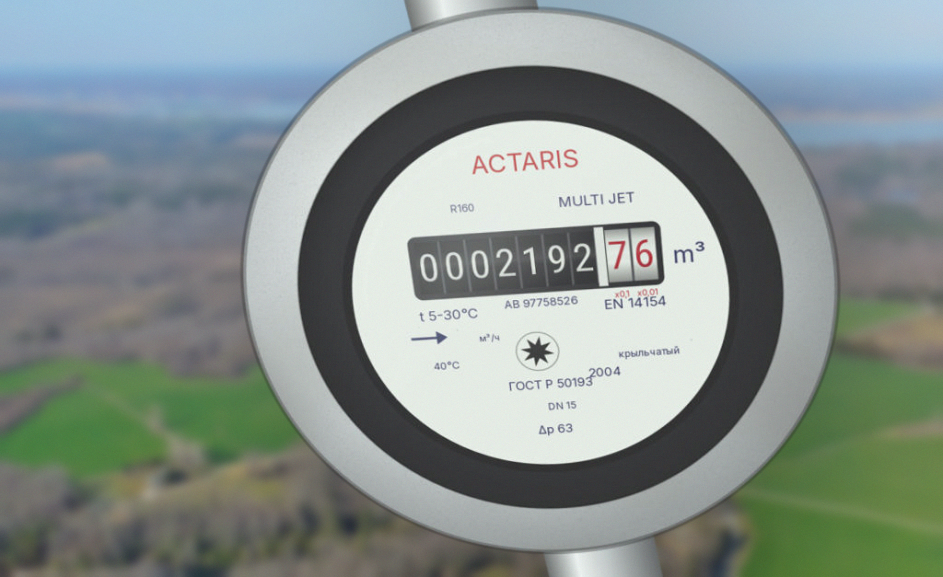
2192.76 m³
